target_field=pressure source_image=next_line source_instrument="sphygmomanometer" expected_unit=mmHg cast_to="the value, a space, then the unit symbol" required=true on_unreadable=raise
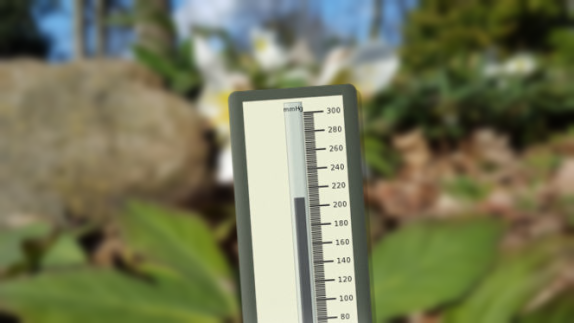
210 mmHg
